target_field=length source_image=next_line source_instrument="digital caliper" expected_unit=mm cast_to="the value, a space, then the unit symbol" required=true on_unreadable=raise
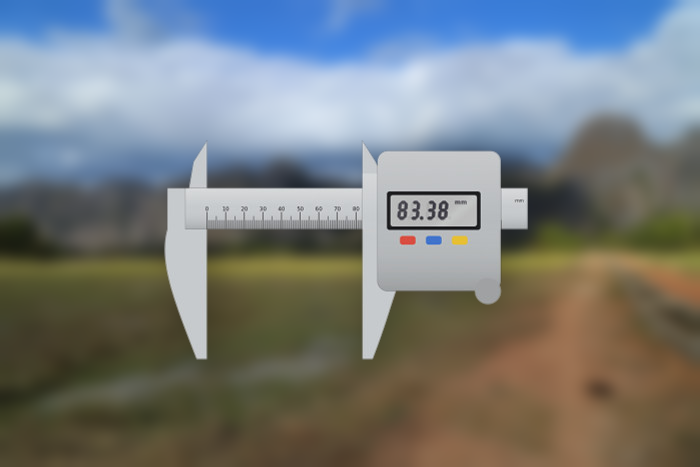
83.38 mm
